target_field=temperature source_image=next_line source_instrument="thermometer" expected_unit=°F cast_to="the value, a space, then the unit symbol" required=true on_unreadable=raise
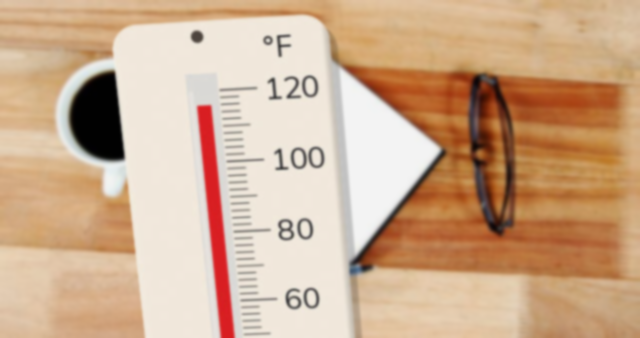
116 °F
